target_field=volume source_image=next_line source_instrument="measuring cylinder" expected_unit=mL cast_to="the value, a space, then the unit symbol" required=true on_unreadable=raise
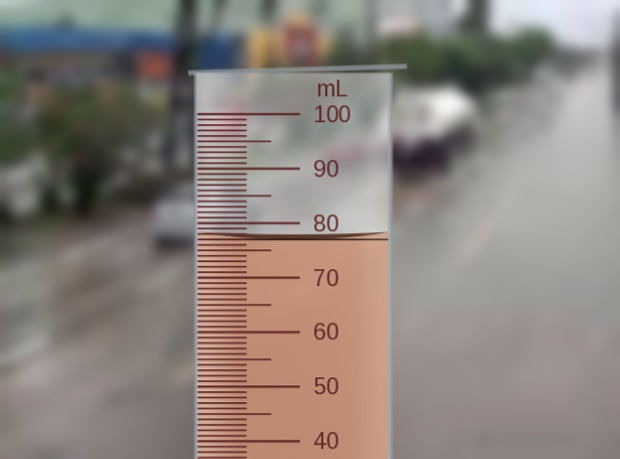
77 mL
